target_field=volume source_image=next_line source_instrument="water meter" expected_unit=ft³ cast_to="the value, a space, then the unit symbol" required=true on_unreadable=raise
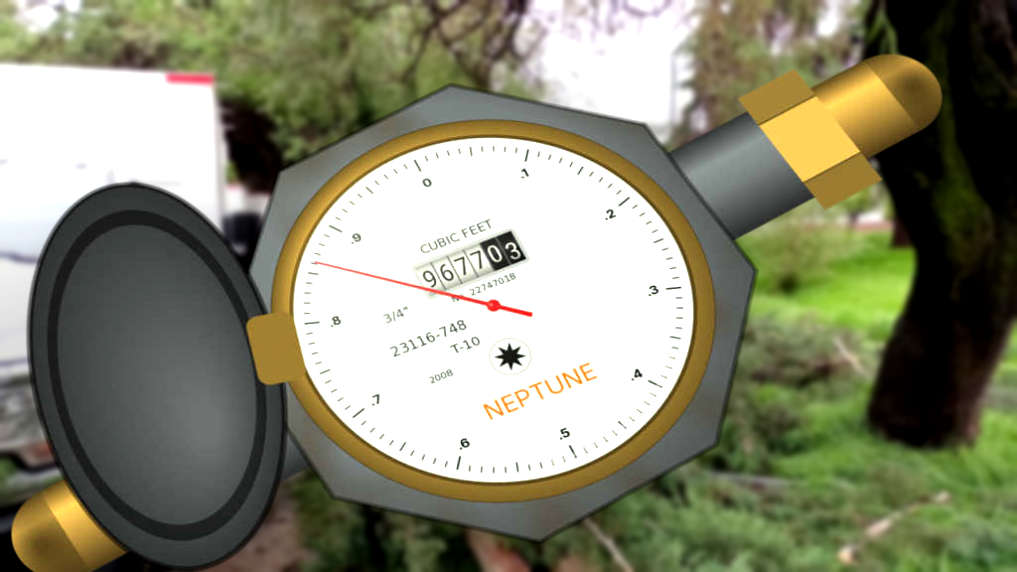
967702.86 ft³
